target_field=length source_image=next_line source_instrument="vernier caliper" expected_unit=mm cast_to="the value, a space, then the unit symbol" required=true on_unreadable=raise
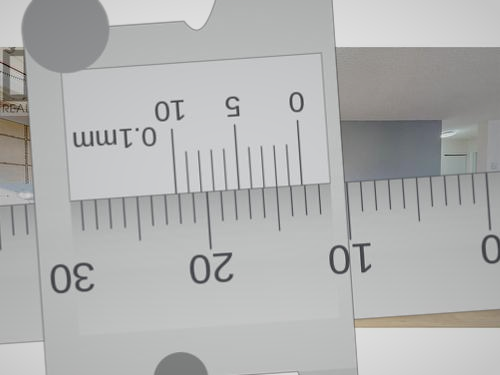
13.2 mm
